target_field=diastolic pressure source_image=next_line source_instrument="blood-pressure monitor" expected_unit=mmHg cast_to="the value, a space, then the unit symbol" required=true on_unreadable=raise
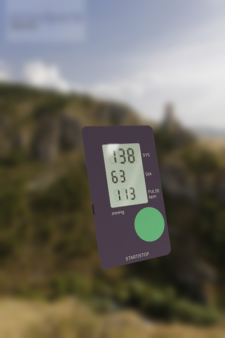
63 mmHg
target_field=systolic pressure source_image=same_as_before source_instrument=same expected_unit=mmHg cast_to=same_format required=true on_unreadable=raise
138 mmHg
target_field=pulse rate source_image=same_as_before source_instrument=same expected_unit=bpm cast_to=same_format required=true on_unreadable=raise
113 bpm
